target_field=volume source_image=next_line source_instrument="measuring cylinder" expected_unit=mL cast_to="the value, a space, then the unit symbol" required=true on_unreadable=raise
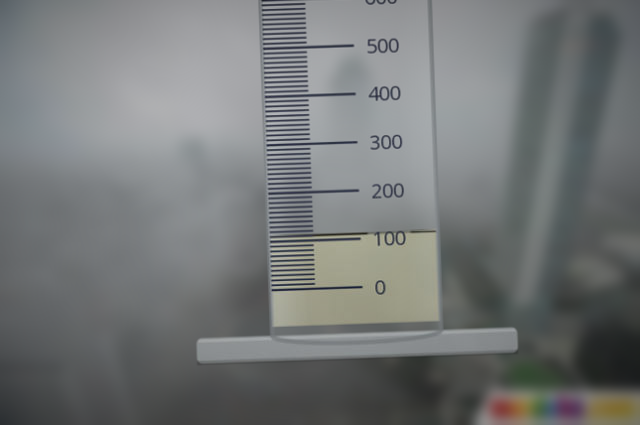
110 mL
